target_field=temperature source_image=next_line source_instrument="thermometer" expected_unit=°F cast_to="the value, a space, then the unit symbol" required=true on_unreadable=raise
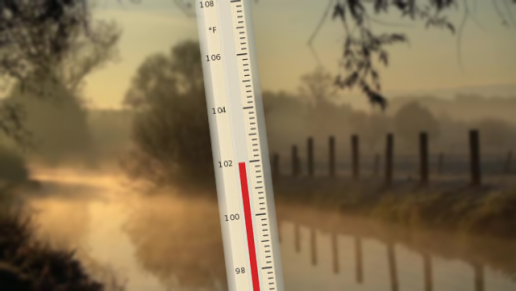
102 °F
